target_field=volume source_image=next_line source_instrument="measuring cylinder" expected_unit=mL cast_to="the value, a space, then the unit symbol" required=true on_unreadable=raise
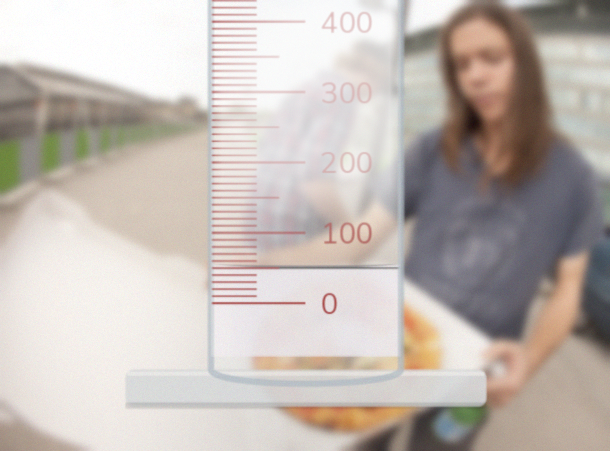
50 mL
